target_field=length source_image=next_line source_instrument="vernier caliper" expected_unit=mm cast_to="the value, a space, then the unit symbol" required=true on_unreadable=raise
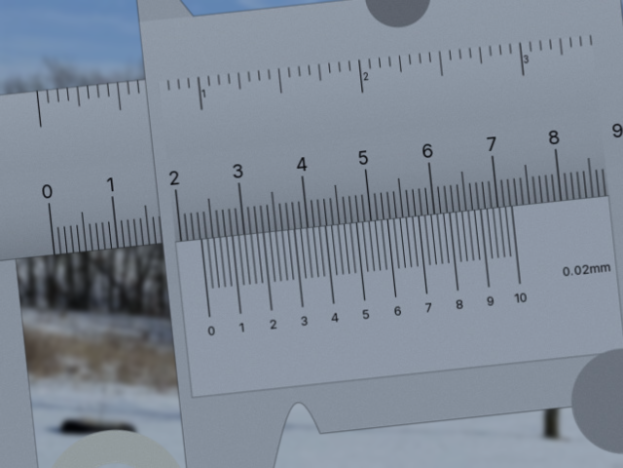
23.2 mm
